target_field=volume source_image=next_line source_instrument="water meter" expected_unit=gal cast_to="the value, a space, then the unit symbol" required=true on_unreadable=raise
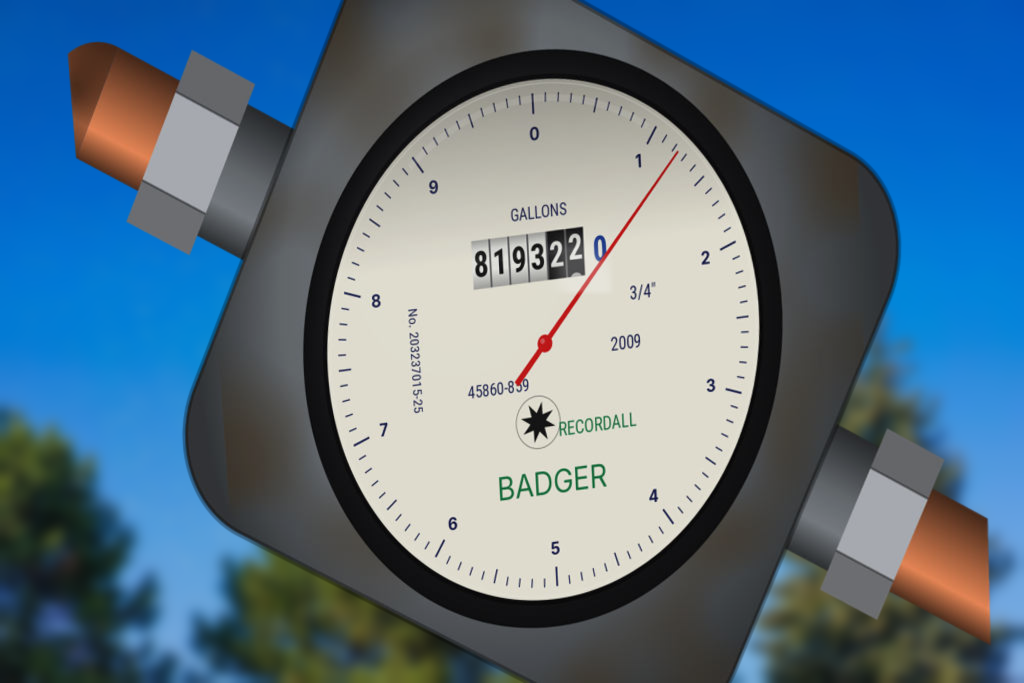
8193221.2 gal
